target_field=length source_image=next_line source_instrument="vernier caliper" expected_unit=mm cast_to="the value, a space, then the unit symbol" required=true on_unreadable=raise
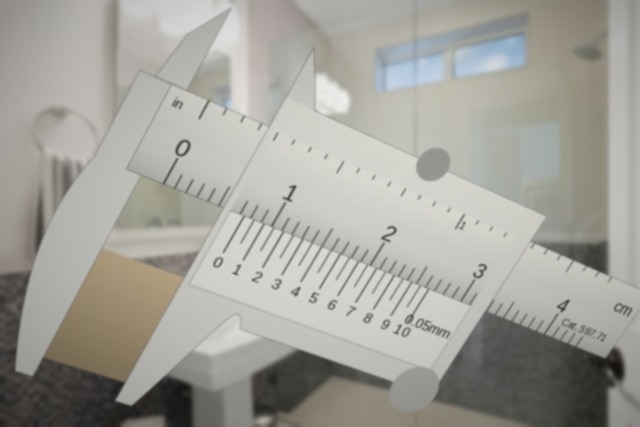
7.4 mm
